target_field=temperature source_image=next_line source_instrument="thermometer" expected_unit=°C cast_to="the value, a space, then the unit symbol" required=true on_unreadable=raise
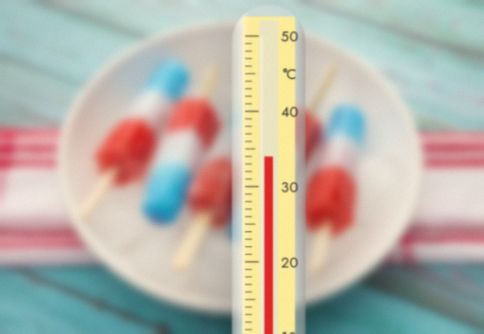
34 °C
